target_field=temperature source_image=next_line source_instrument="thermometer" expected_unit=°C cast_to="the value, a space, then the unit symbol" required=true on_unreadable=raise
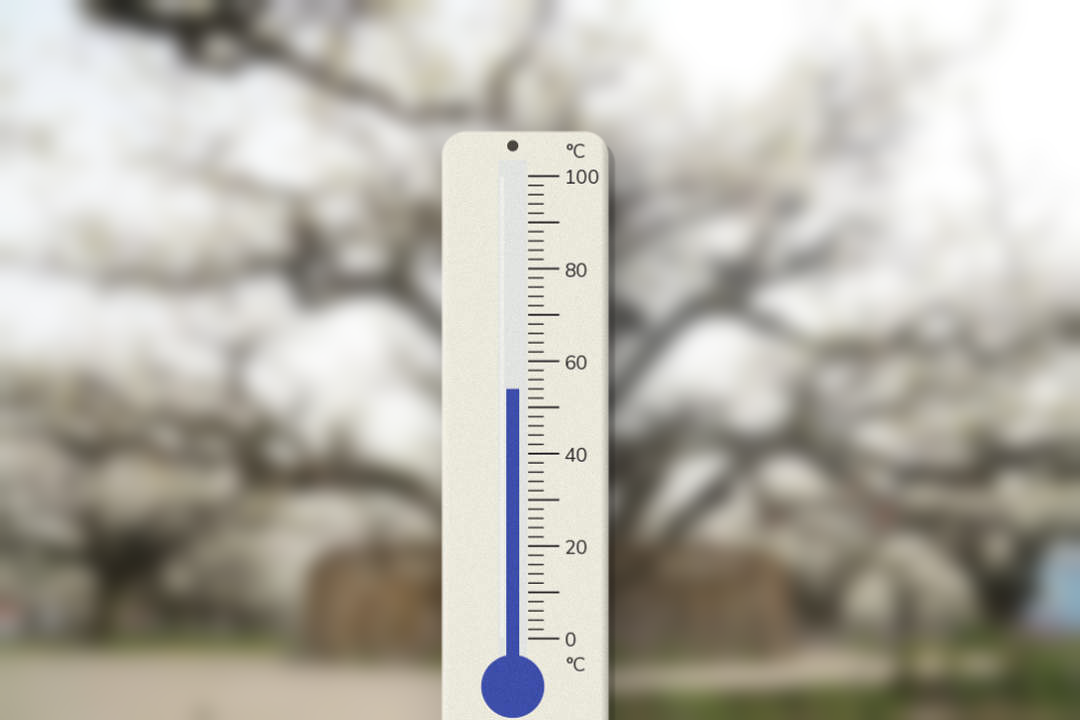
54 °C
